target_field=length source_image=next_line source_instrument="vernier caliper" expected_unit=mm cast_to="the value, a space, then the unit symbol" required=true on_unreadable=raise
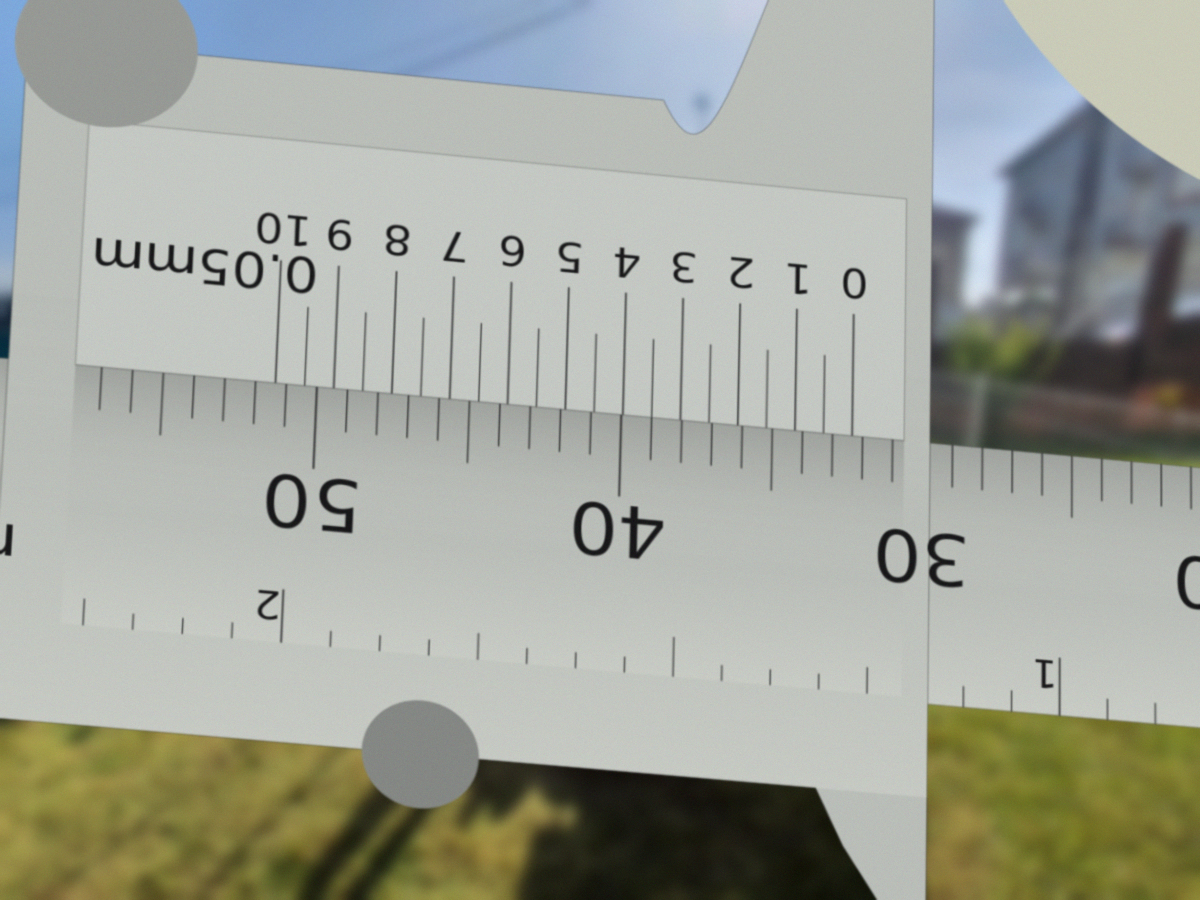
32.35 mm
